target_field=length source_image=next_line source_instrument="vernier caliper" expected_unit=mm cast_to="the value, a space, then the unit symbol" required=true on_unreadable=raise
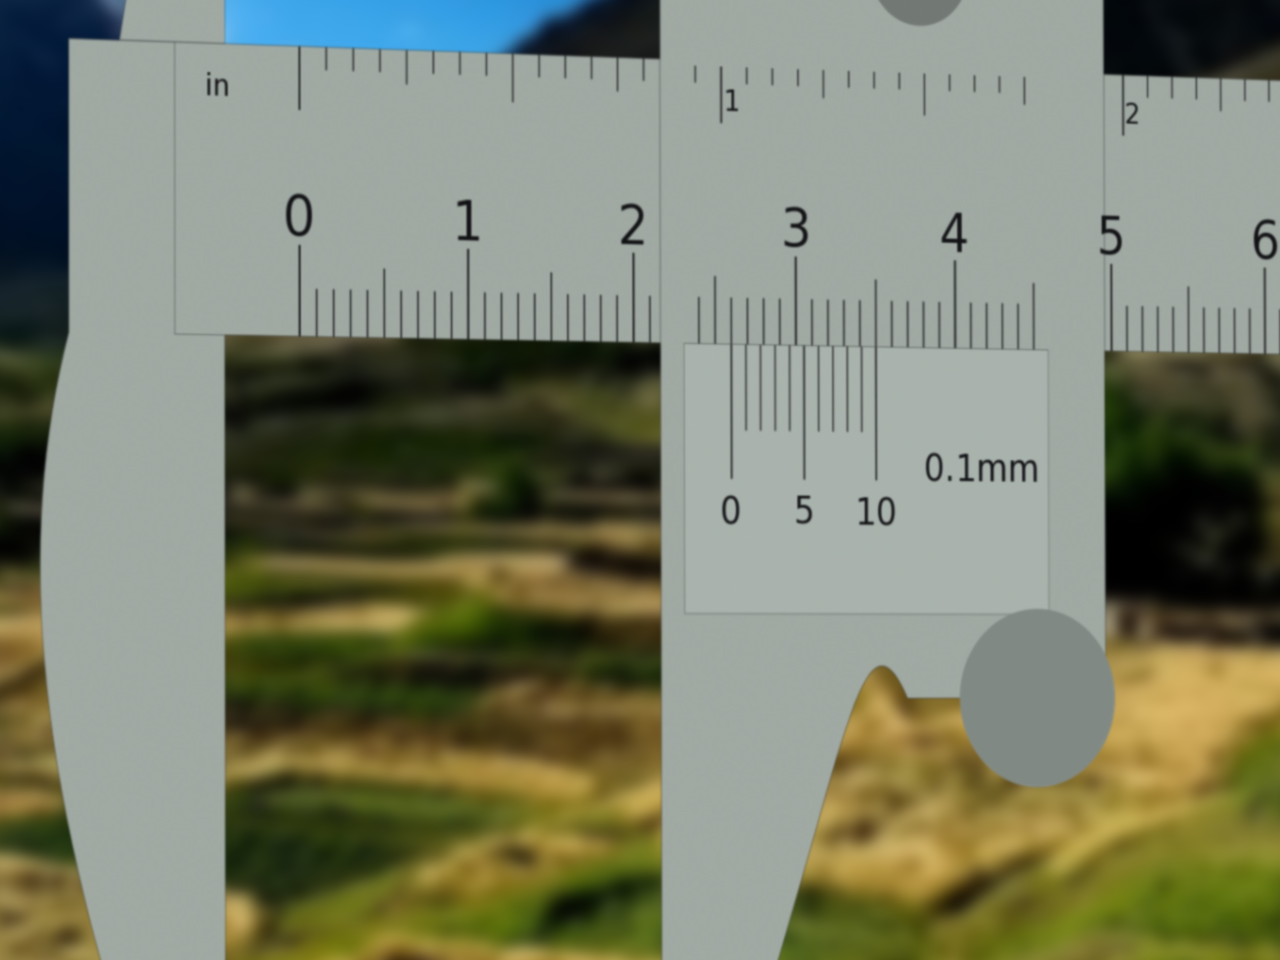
26.0 mm
